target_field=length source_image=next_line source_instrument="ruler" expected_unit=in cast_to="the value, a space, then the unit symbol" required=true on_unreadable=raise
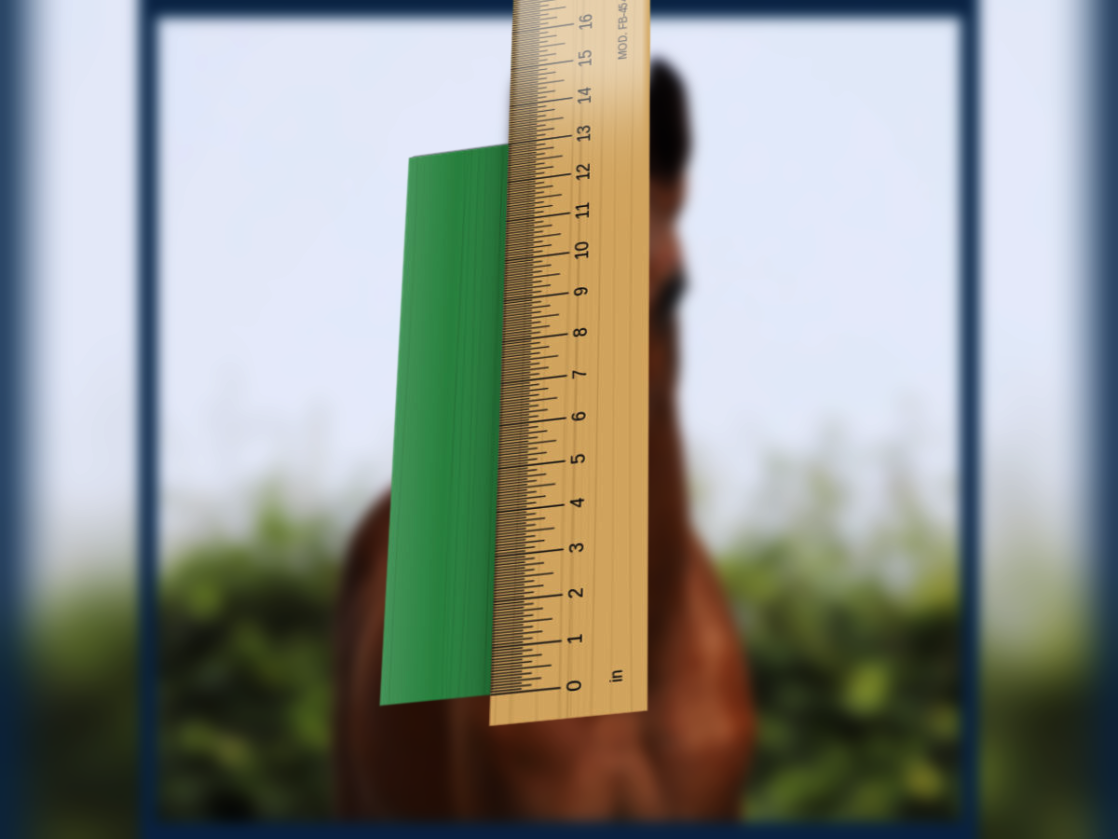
13 in
